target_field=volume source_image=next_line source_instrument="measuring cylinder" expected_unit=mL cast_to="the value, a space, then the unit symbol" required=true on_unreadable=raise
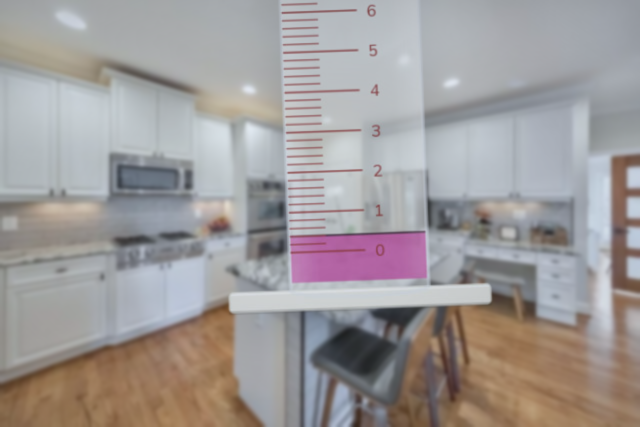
0.4 mL
